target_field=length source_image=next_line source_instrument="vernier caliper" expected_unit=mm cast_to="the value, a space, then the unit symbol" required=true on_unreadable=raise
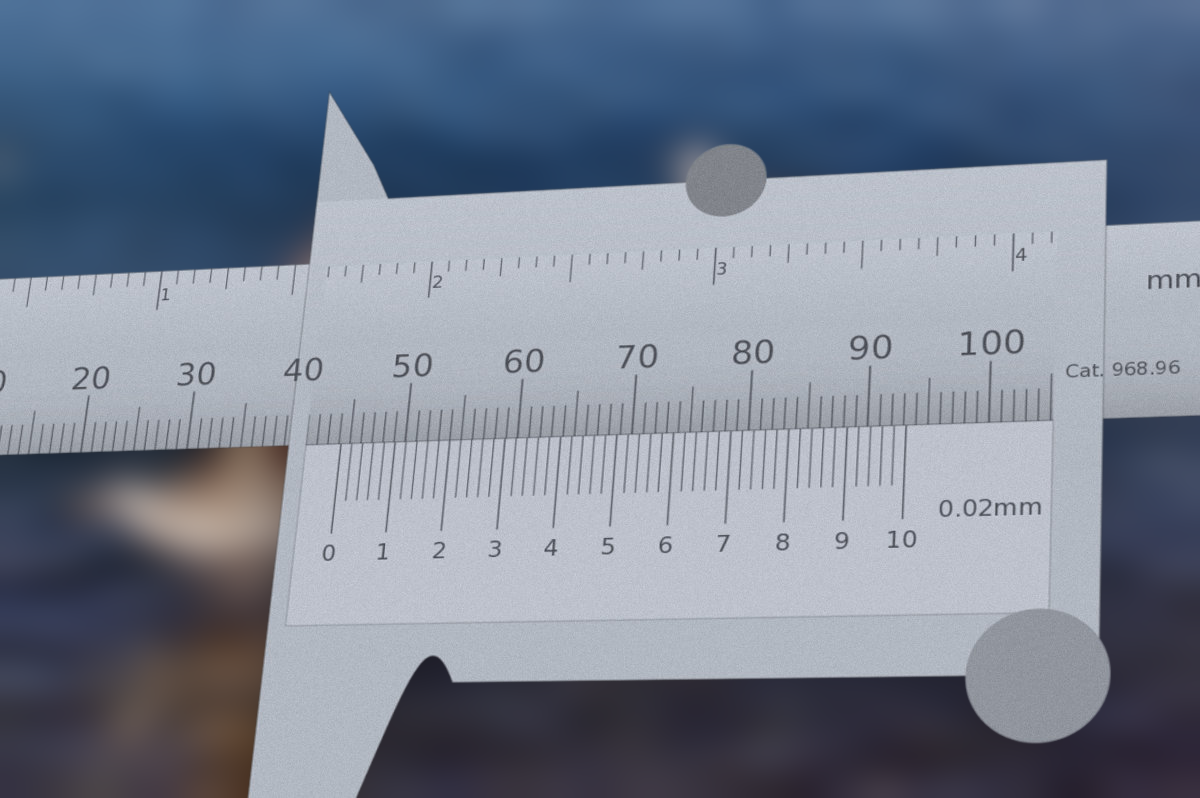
44.2 mm
